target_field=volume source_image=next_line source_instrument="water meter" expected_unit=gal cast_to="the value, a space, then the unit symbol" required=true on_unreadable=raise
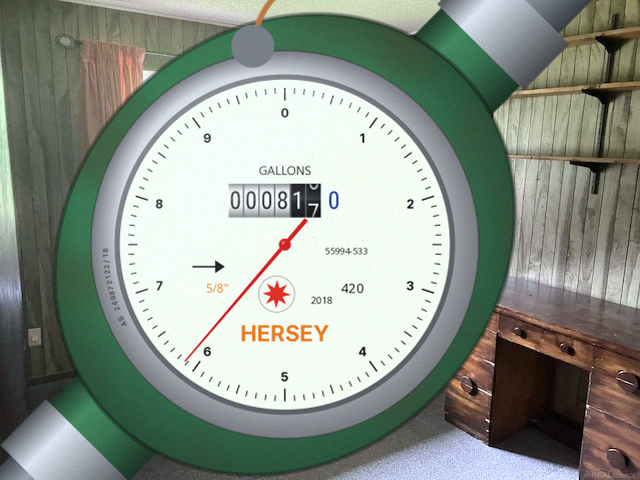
8166.1 gal
